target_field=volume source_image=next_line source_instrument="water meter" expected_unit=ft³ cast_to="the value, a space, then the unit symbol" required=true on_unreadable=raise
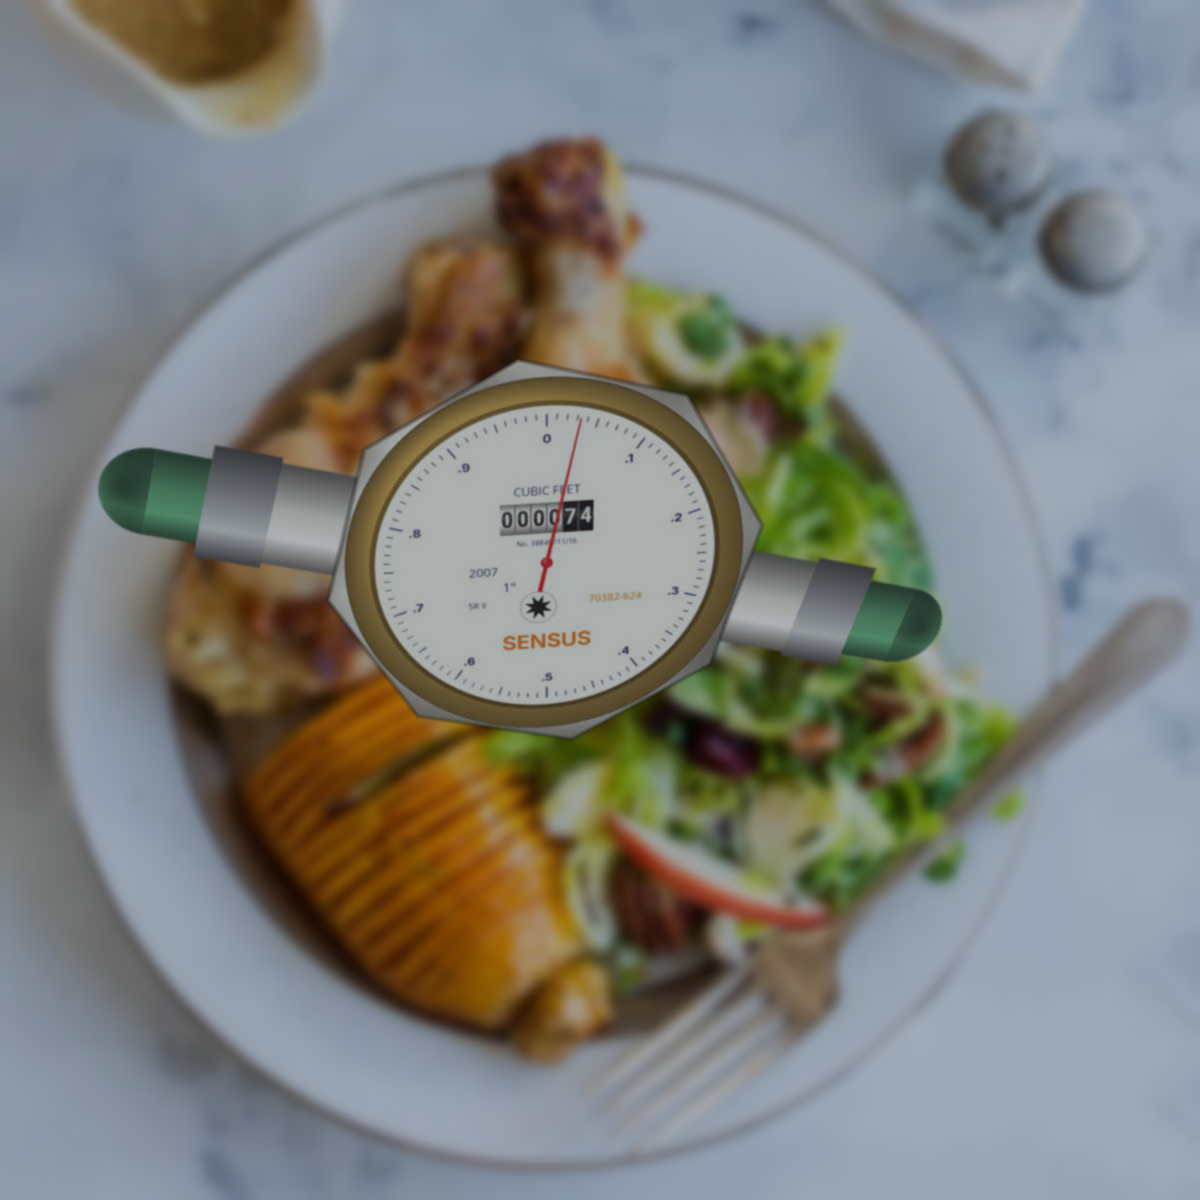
74.03 ft³
